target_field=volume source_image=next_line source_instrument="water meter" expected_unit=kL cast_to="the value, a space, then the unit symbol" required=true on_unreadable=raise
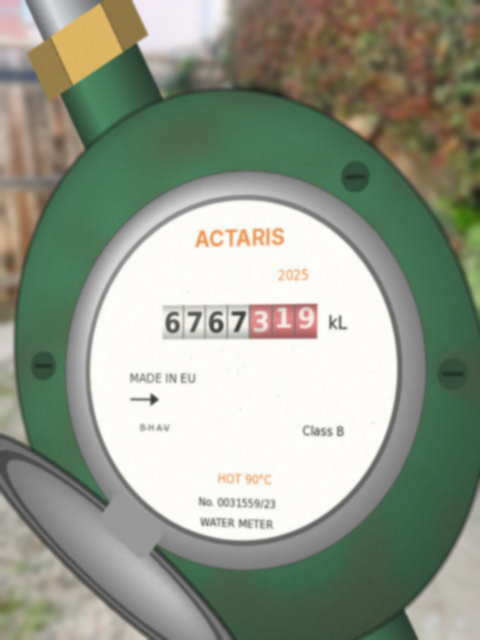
6767.319 kL
